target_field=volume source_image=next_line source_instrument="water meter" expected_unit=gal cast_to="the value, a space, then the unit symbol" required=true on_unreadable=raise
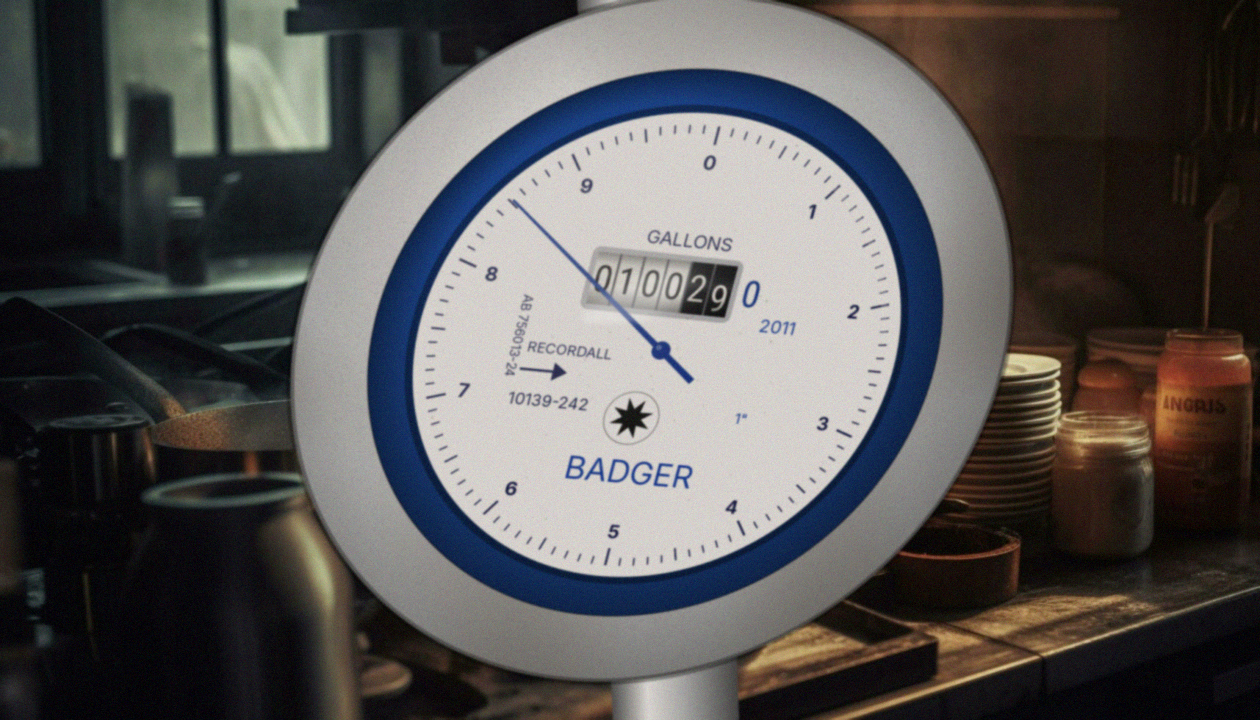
100288.5 gal
